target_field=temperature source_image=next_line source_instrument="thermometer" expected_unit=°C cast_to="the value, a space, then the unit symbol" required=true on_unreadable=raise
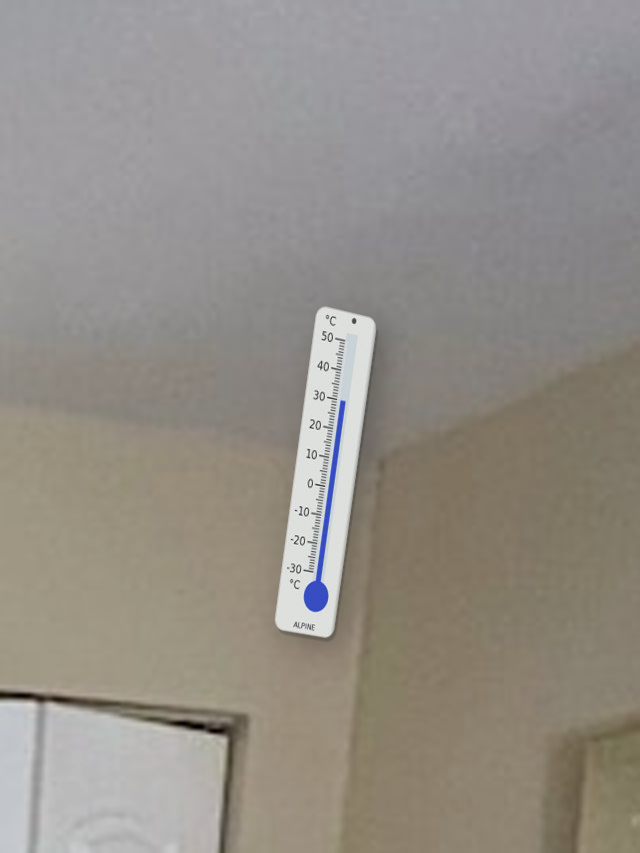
30 °C
